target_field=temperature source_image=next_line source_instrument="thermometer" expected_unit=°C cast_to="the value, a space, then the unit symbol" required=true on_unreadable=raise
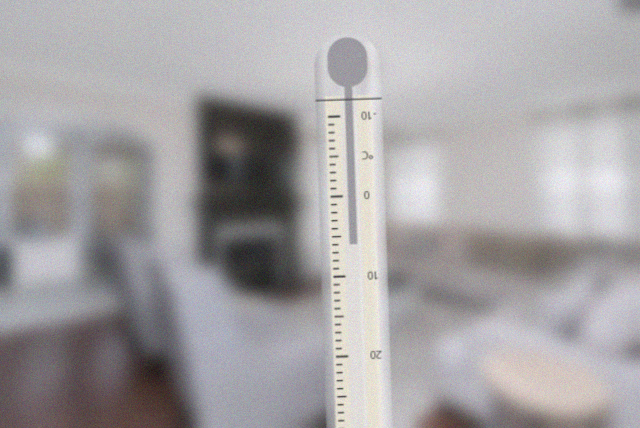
6 °C
